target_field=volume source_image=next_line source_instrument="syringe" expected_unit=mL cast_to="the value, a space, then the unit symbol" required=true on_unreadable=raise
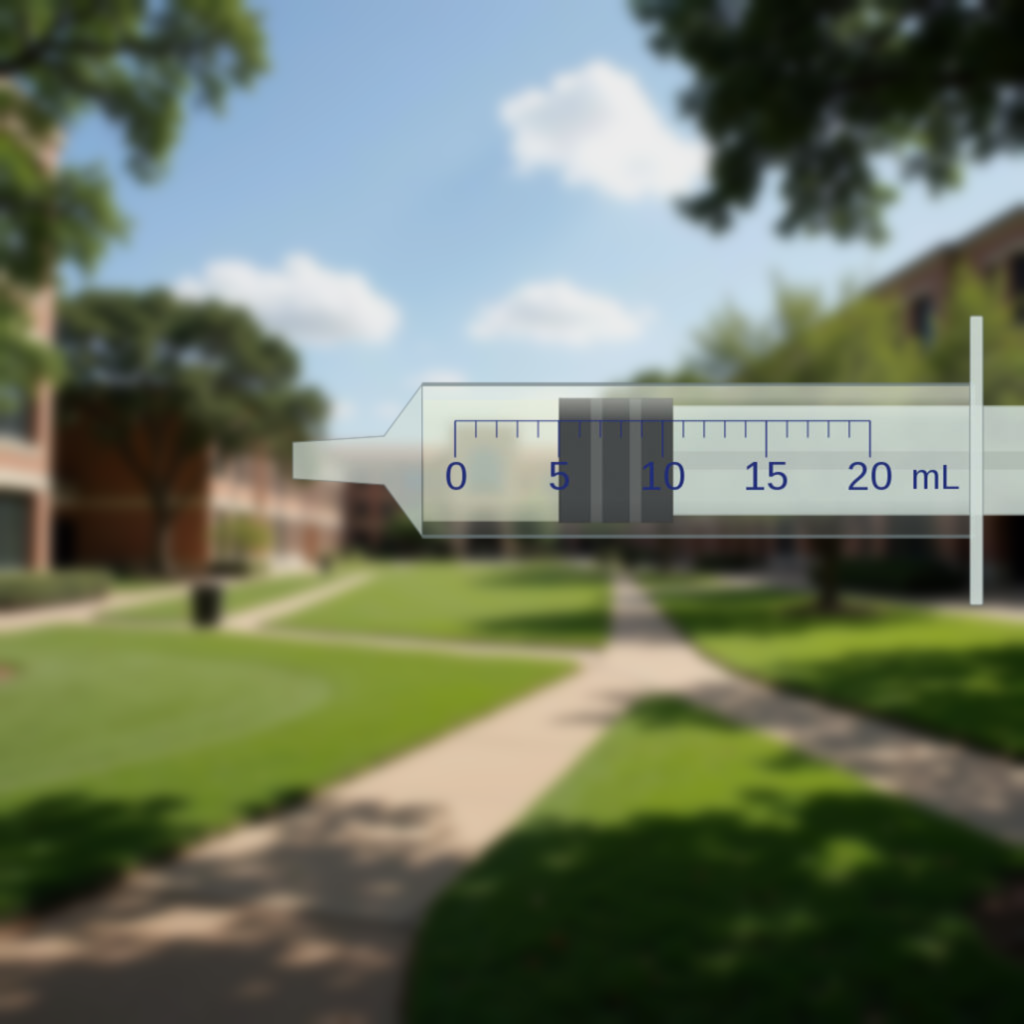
5 mL
